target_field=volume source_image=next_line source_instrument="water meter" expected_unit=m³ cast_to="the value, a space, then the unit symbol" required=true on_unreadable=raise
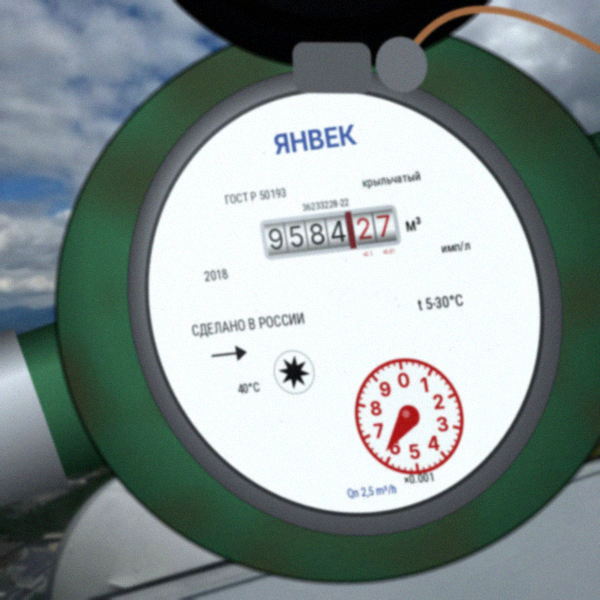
9584.276 m³
